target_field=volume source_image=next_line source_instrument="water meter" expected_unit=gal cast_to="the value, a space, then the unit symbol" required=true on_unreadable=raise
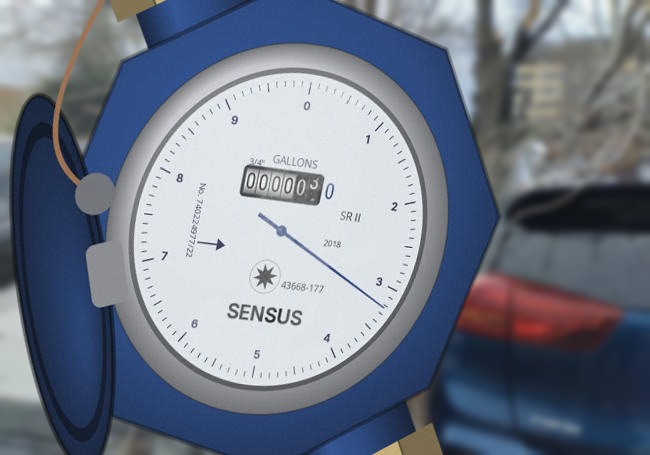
33.2 gal
